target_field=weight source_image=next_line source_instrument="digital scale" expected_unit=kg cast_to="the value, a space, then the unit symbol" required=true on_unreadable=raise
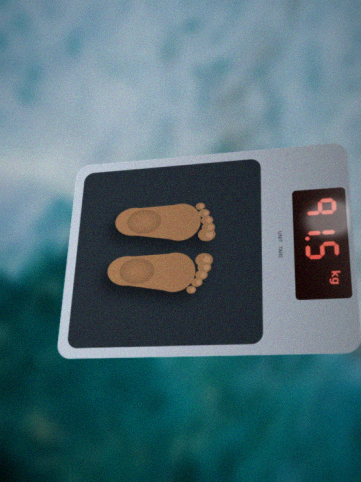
91.5 kg
